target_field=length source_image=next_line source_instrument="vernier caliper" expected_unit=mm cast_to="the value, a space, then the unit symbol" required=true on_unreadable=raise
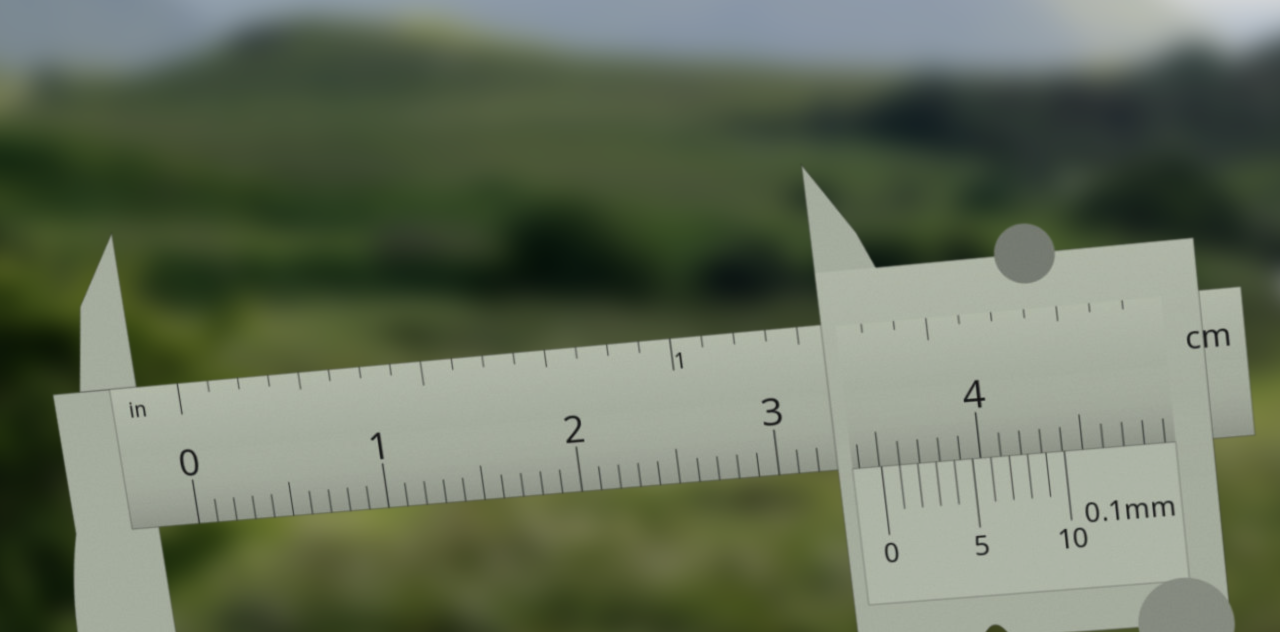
35.1 mm
